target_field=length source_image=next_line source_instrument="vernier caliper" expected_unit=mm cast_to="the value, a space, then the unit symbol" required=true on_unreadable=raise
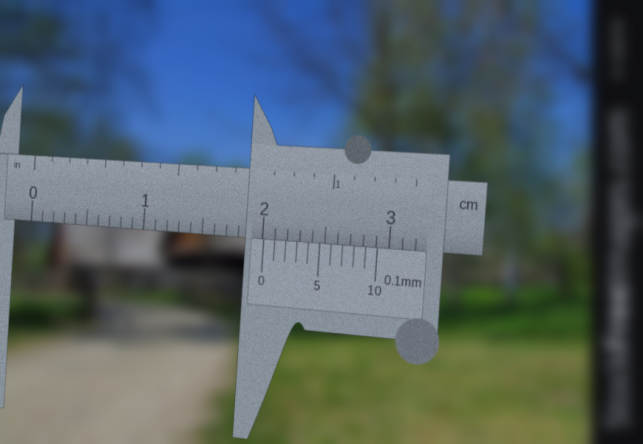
20.1 mm
